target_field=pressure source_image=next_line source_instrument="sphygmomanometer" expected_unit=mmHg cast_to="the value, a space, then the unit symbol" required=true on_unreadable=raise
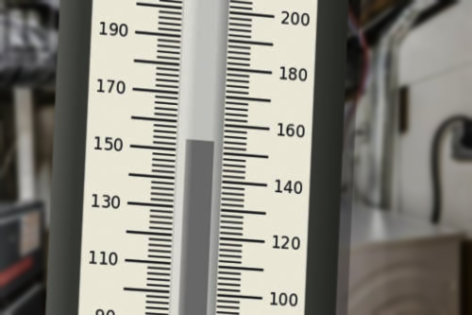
154 mmHg
